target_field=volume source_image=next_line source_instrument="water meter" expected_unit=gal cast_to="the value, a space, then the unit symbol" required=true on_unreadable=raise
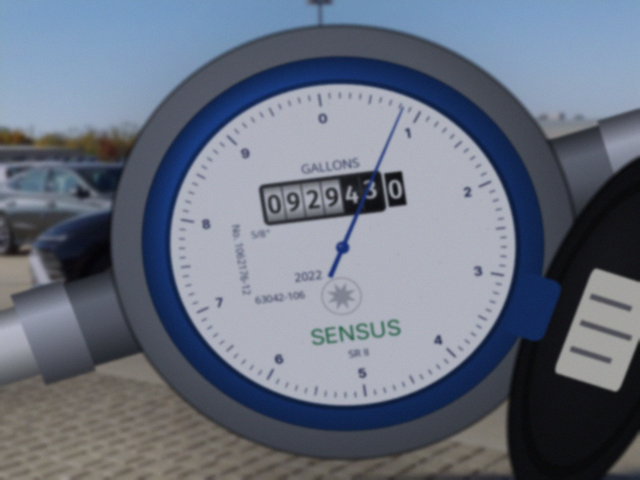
929430.8 gal
